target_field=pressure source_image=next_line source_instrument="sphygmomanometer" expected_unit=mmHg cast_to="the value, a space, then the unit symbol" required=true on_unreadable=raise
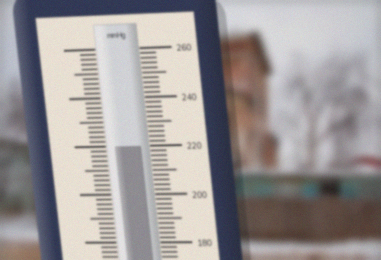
220 mmHg
